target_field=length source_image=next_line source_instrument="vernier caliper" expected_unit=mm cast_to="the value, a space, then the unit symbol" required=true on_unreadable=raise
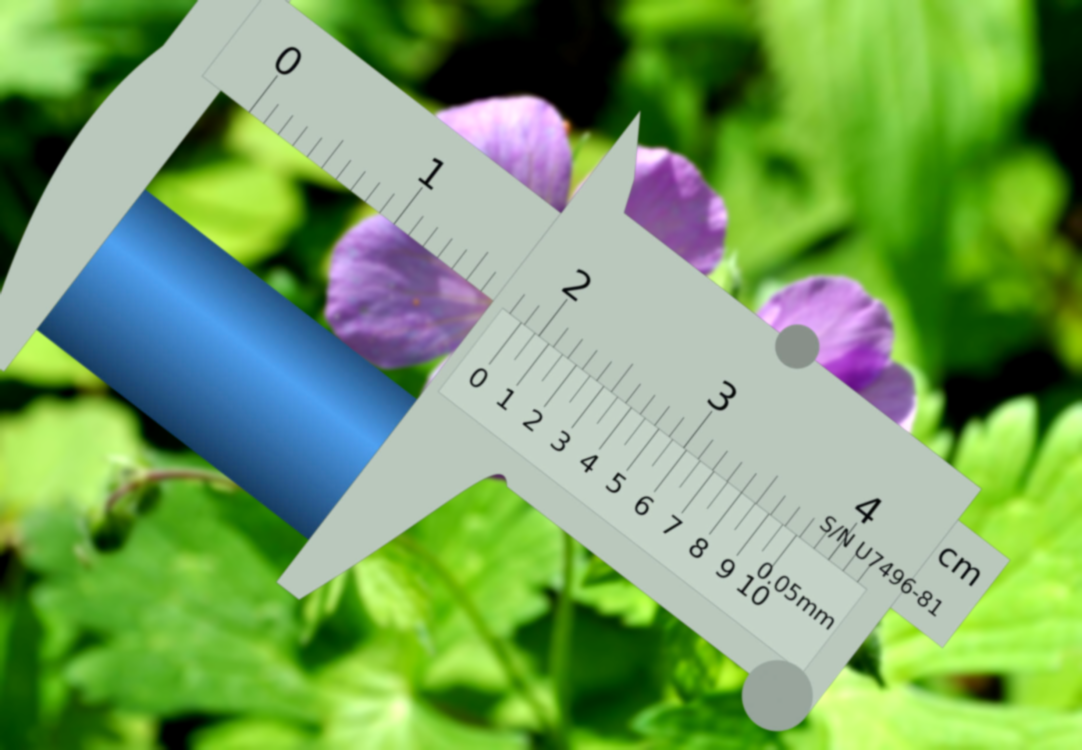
18.8 mm
